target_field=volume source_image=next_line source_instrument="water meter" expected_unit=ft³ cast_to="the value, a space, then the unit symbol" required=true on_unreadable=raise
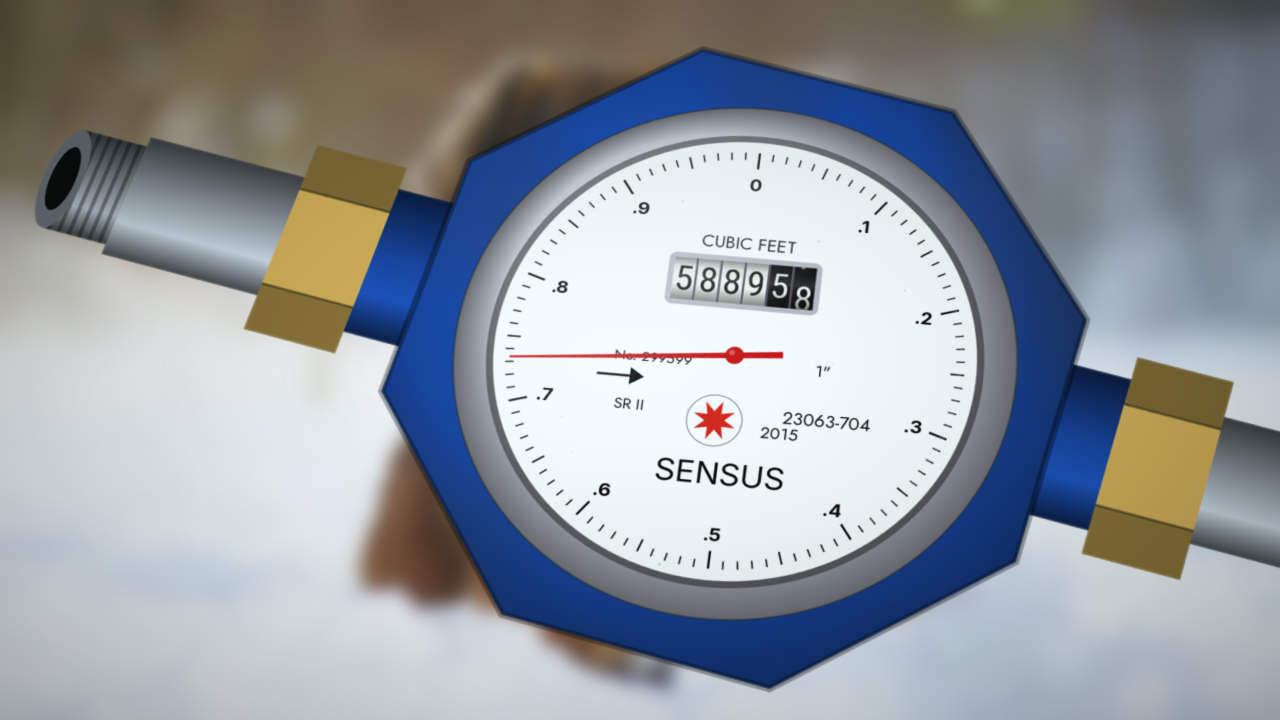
588957.73 ft³
